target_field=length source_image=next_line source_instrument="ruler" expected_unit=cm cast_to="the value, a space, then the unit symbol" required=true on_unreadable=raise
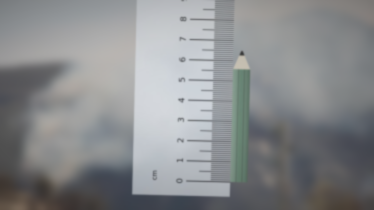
6.5 cm
